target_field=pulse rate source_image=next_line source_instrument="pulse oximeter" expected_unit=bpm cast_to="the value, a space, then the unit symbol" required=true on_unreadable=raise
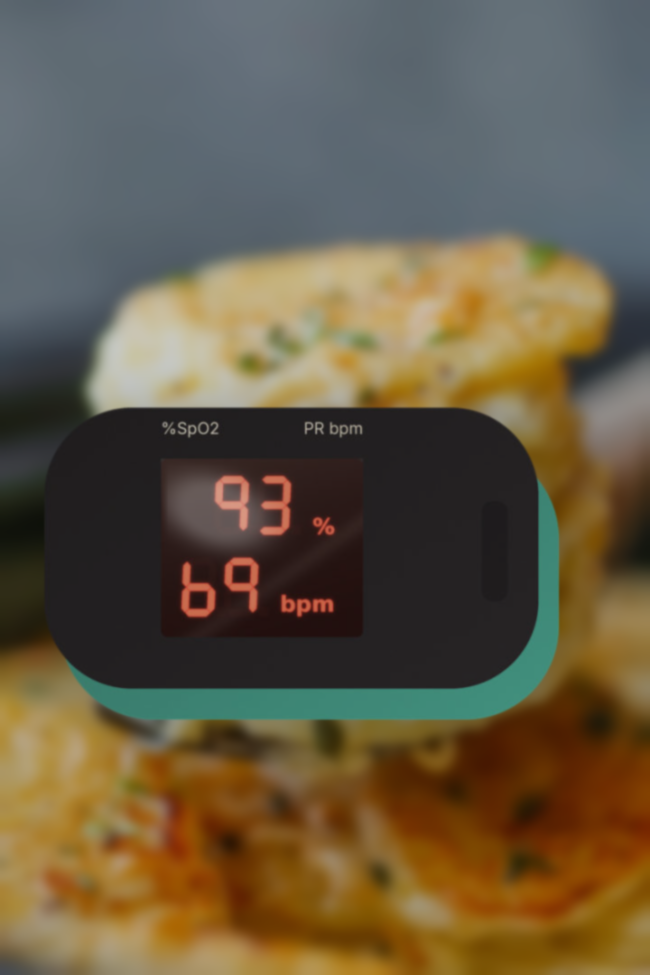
69 bpm
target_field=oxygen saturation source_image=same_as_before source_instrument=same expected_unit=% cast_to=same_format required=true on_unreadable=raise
93 %
